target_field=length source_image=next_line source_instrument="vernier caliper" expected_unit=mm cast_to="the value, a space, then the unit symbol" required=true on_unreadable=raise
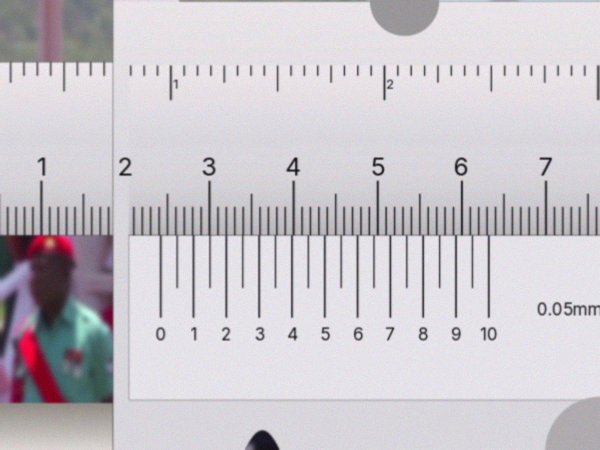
24.2 mm
